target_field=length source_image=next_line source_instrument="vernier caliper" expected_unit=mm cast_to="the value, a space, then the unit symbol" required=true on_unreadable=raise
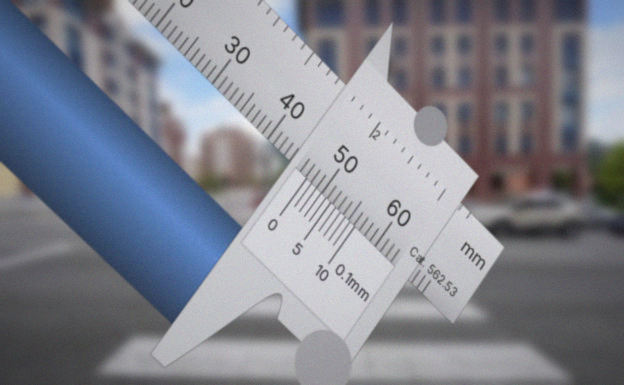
47.2 mm
